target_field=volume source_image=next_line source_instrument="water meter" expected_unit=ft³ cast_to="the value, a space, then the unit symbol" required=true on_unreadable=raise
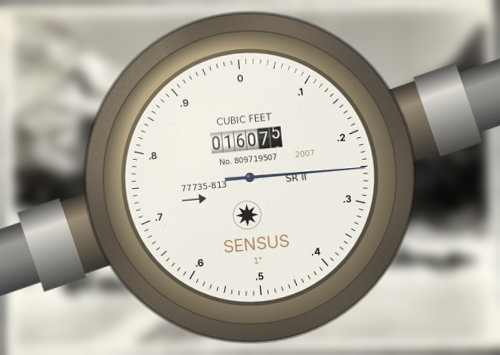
16075.25 ft³
